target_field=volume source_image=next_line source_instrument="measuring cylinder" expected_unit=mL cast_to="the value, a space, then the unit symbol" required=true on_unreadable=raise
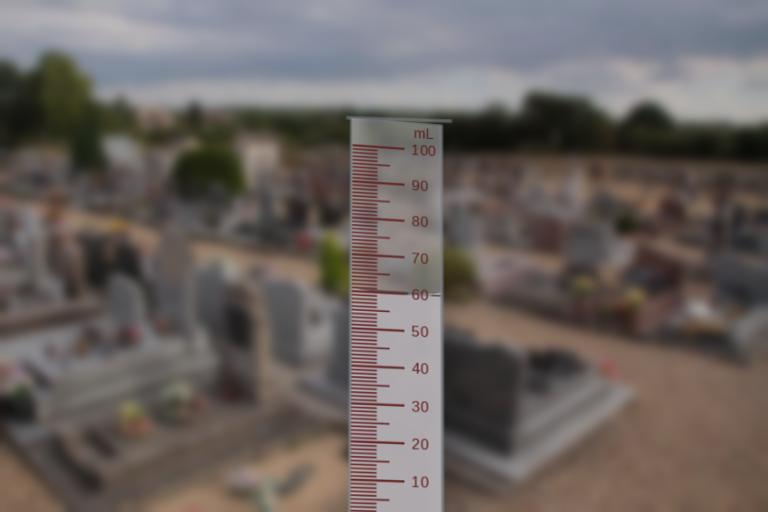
60 mL
